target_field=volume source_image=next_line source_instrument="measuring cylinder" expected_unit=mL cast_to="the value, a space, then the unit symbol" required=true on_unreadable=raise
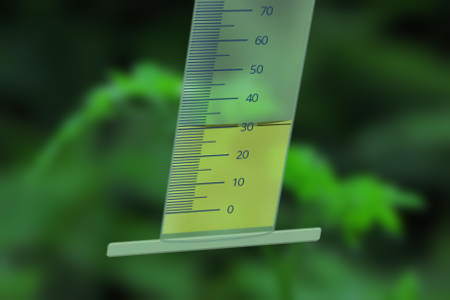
30 mL
